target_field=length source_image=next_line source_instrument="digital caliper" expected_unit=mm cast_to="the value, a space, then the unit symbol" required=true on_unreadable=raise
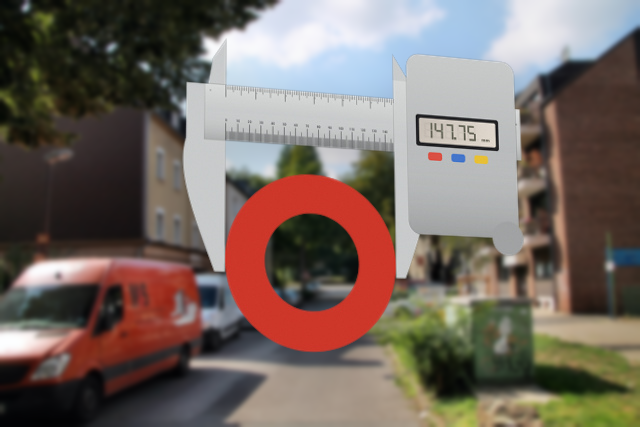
147.75 mm
